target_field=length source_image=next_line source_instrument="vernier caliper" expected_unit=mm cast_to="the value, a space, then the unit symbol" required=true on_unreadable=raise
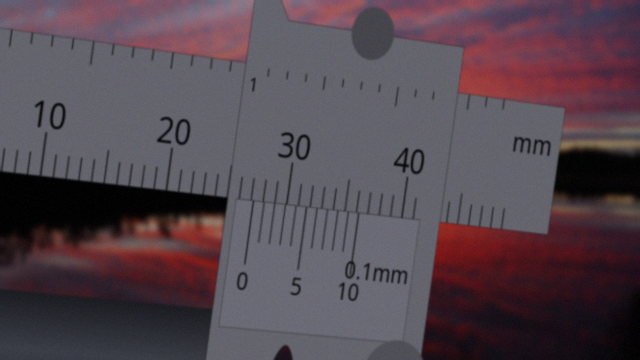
27.2 mm
